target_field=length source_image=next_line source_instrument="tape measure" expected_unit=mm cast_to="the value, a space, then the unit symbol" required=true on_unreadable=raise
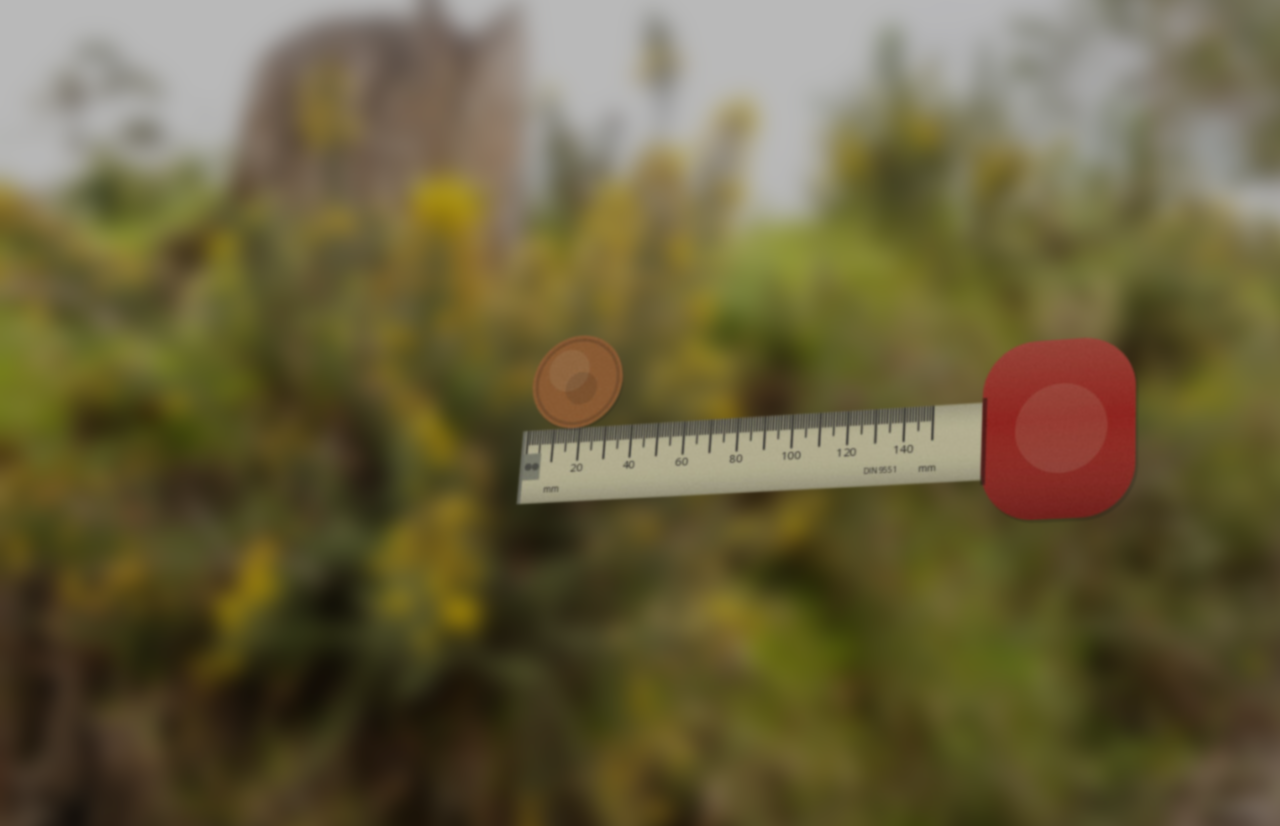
35 mm
